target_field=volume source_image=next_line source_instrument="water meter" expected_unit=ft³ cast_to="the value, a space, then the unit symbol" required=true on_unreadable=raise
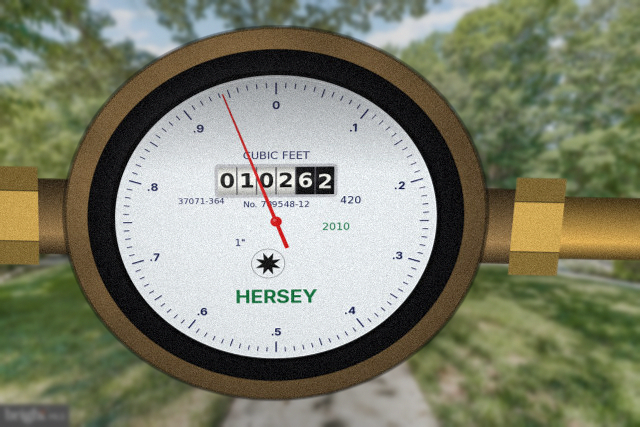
10261.94 ft³
